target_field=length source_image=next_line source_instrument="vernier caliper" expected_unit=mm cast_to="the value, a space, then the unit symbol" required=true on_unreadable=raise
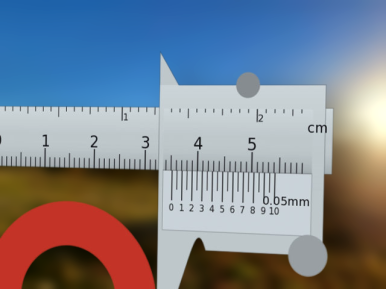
35.2 mm
